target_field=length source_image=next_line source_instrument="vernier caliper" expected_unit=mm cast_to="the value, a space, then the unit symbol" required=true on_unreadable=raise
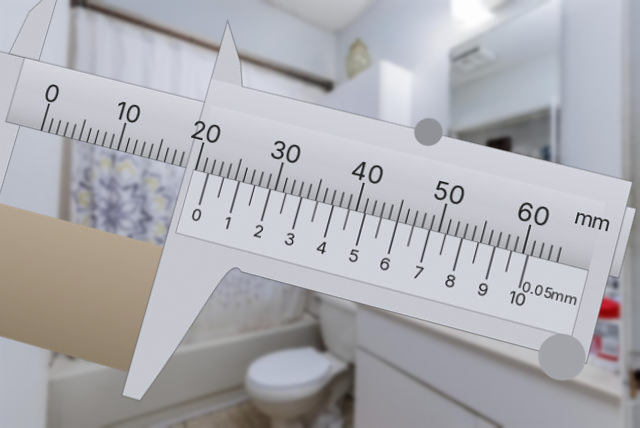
21.6 mm
